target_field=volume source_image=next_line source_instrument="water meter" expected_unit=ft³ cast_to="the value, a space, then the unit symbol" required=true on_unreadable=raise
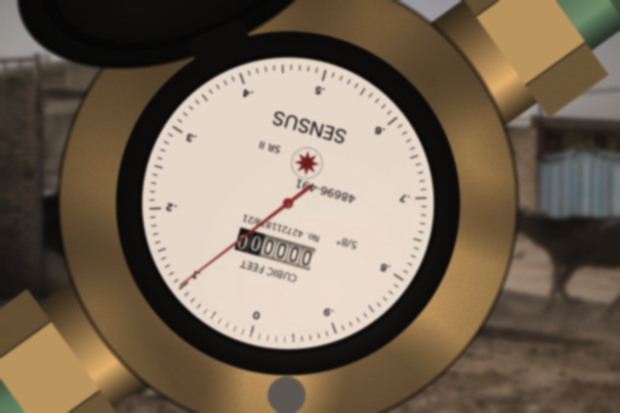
0.10 ft³
